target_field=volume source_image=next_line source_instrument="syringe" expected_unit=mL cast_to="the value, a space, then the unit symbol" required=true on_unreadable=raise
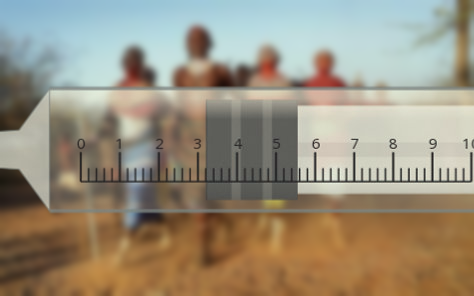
3.2 mL
